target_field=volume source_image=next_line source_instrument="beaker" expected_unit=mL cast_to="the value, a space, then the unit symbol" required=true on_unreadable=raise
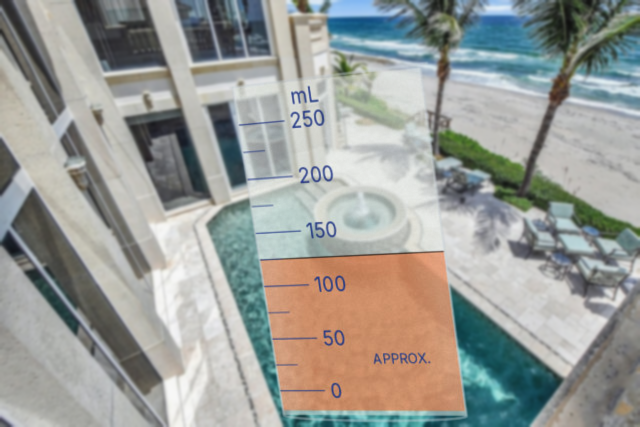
125 mL
